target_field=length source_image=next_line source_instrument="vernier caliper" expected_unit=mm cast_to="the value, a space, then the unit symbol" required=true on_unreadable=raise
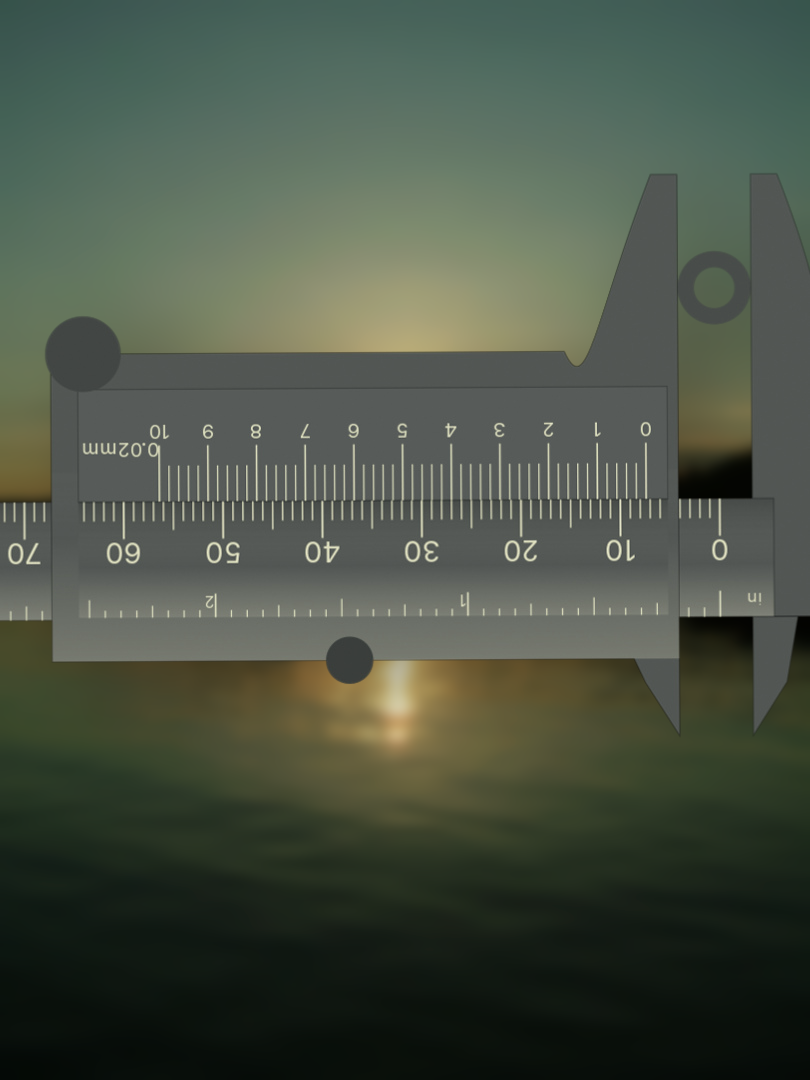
7.4 mm
